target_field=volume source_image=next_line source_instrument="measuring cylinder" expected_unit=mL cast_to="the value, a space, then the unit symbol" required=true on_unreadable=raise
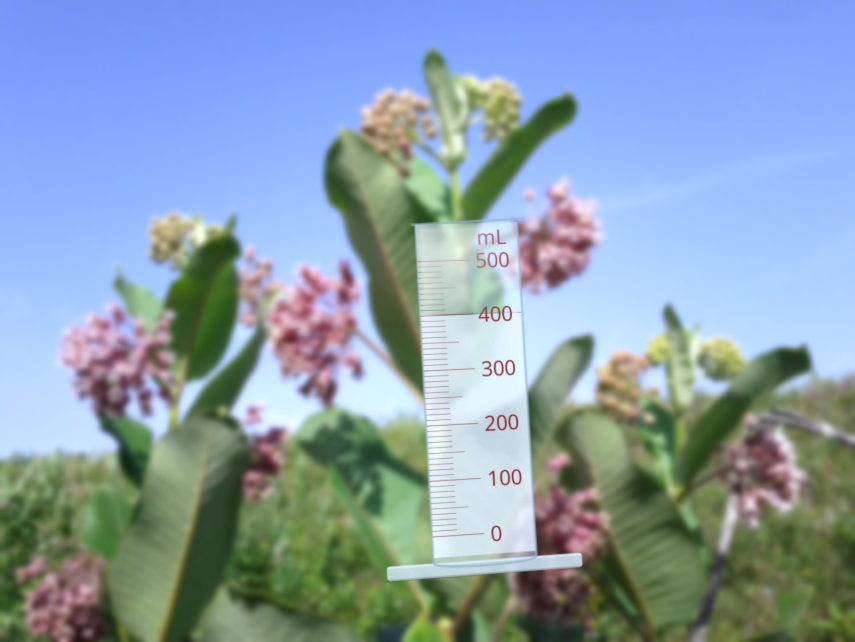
400 mL
